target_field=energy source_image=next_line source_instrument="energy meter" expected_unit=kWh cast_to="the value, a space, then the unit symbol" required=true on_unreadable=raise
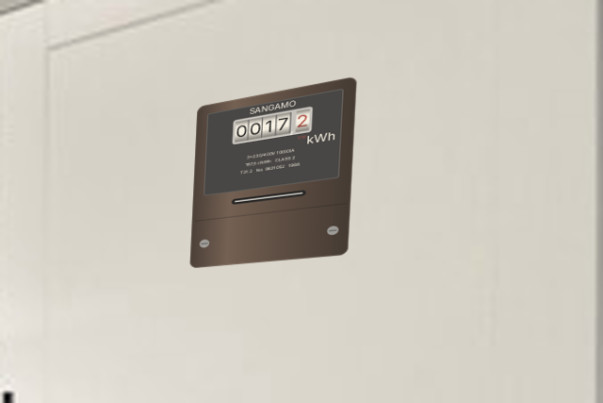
17.2 kWh
